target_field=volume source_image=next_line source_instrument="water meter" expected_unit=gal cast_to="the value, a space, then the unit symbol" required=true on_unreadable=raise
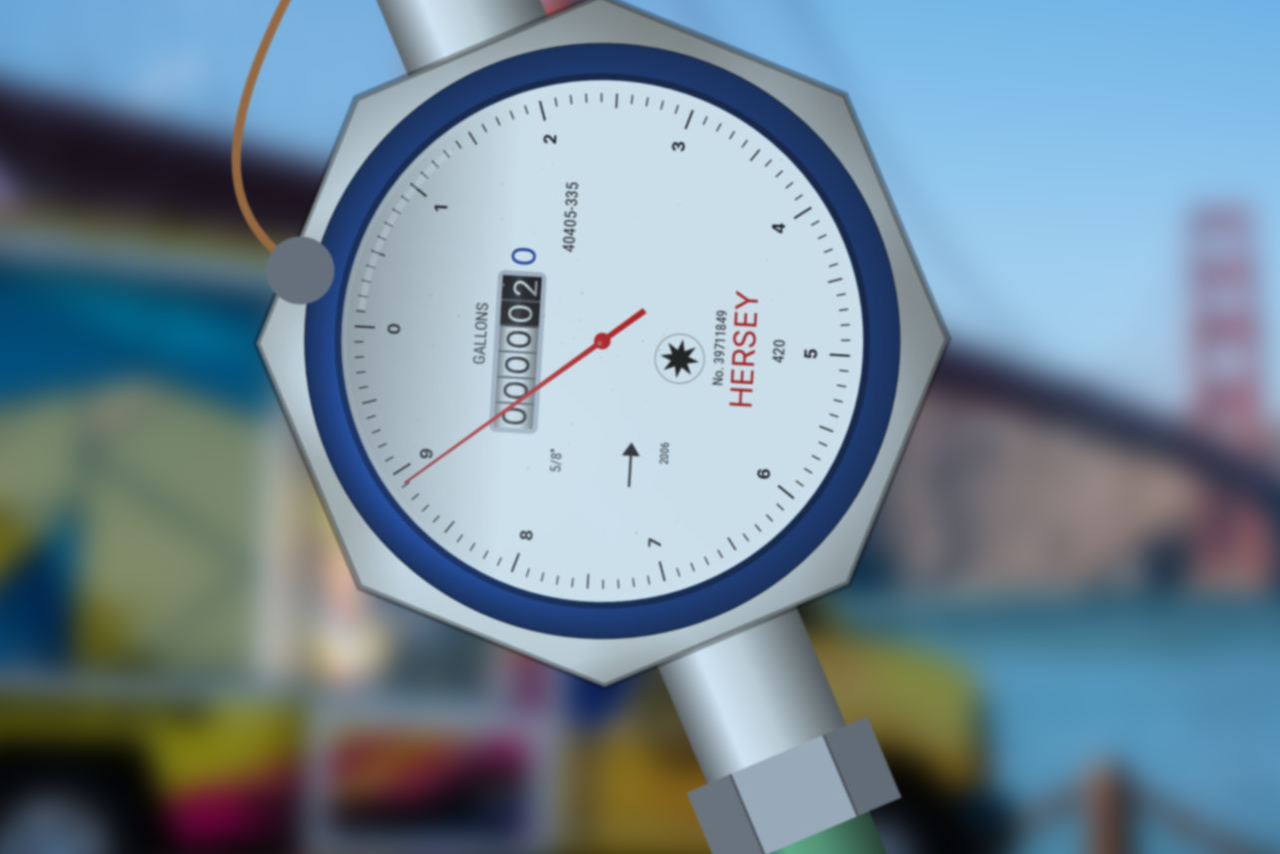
18.9 gal
